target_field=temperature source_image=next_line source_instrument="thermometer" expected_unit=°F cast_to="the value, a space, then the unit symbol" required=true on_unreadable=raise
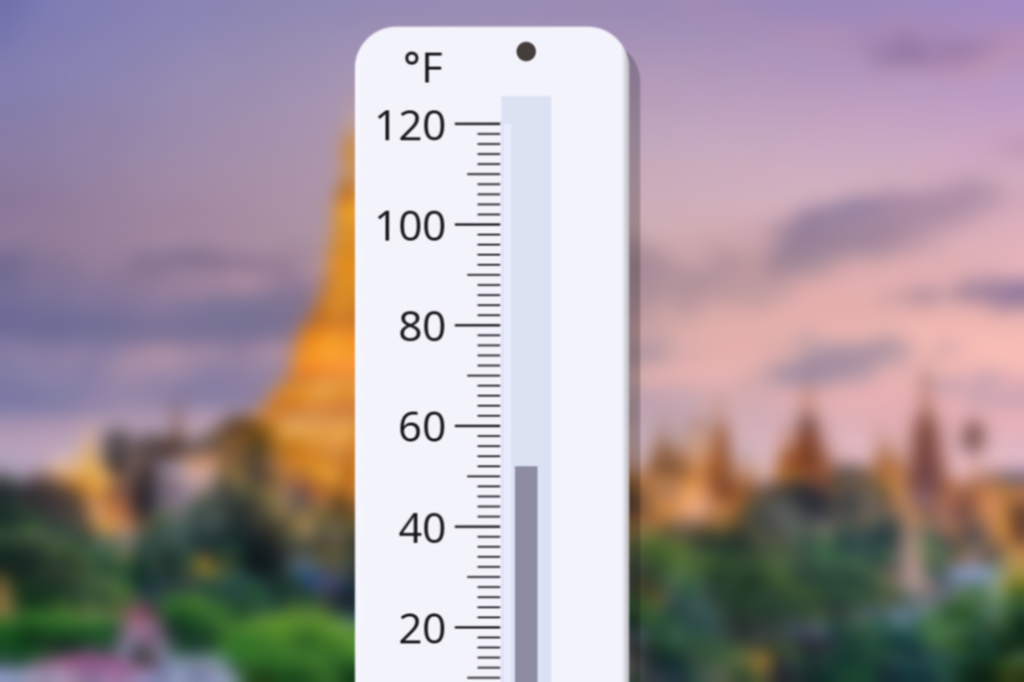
52 °F
